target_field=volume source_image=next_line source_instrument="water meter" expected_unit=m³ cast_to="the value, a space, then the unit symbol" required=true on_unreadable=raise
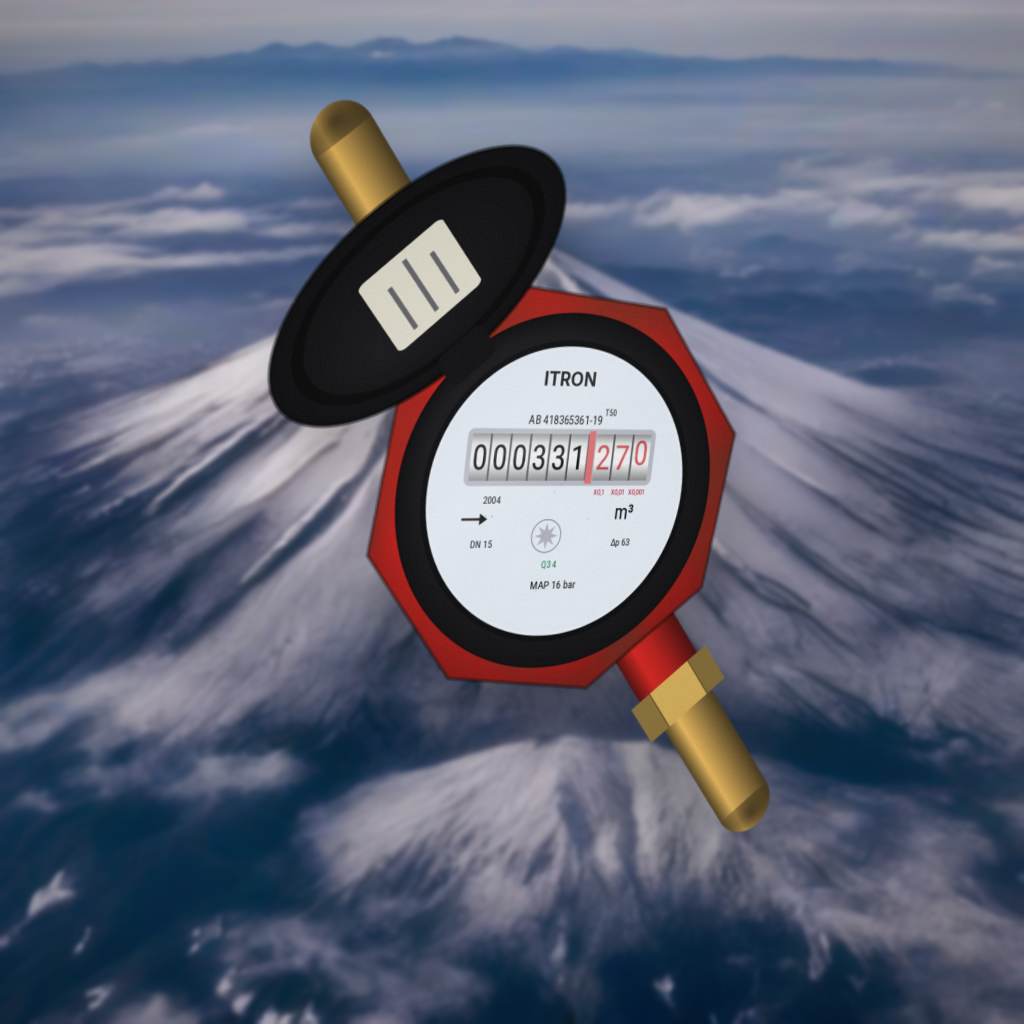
331.270 m³
